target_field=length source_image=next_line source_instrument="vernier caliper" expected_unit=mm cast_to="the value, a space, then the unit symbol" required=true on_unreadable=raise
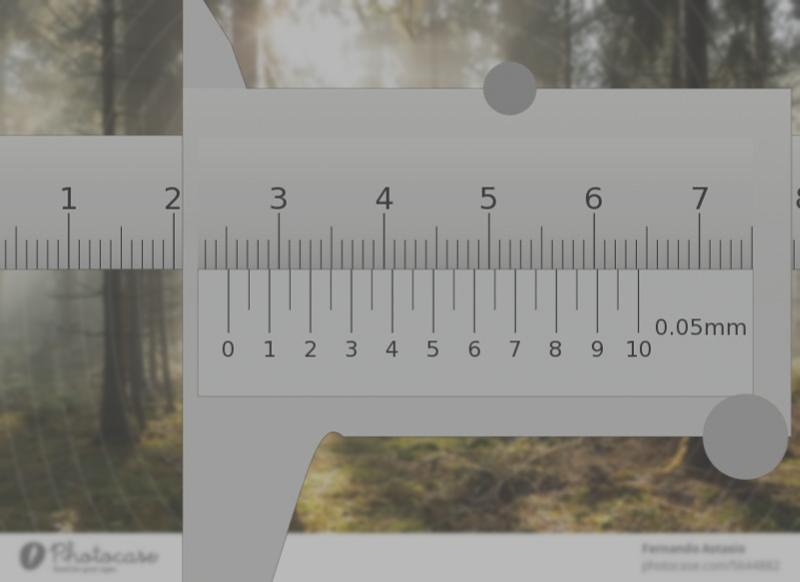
25.2 mm
